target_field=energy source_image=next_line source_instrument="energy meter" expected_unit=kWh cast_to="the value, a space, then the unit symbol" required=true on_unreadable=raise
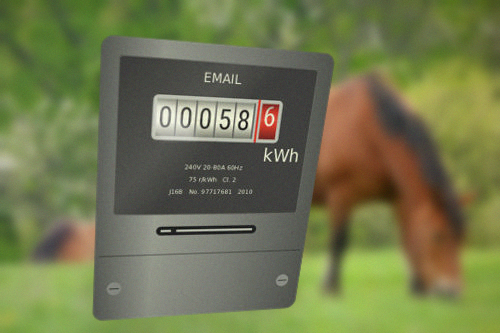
58.6 kWh
